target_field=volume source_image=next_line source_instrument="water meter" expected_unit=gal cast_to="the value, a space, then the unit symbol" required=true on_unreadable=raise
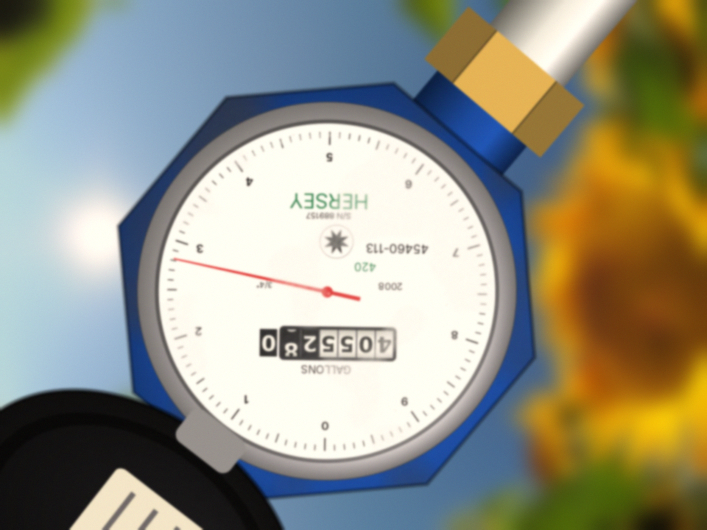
4055282.8 gal
